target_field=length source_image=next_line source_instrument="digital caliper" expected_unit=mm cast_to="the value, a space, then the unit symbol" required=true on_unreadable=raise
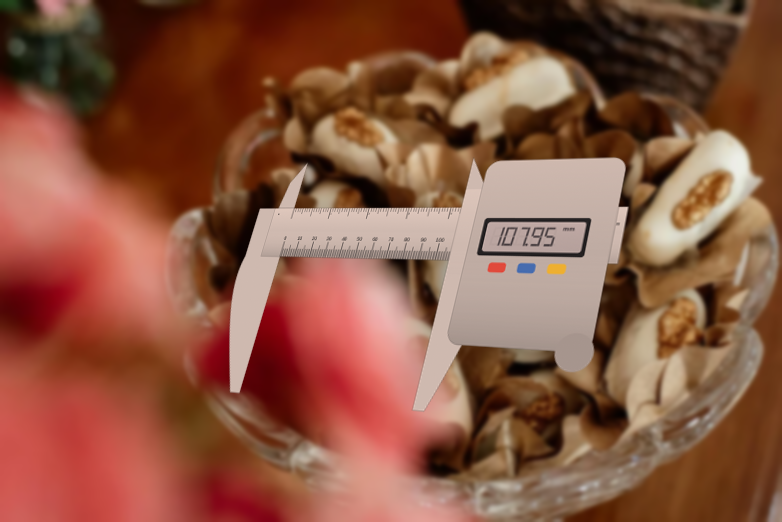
107.95 mm
